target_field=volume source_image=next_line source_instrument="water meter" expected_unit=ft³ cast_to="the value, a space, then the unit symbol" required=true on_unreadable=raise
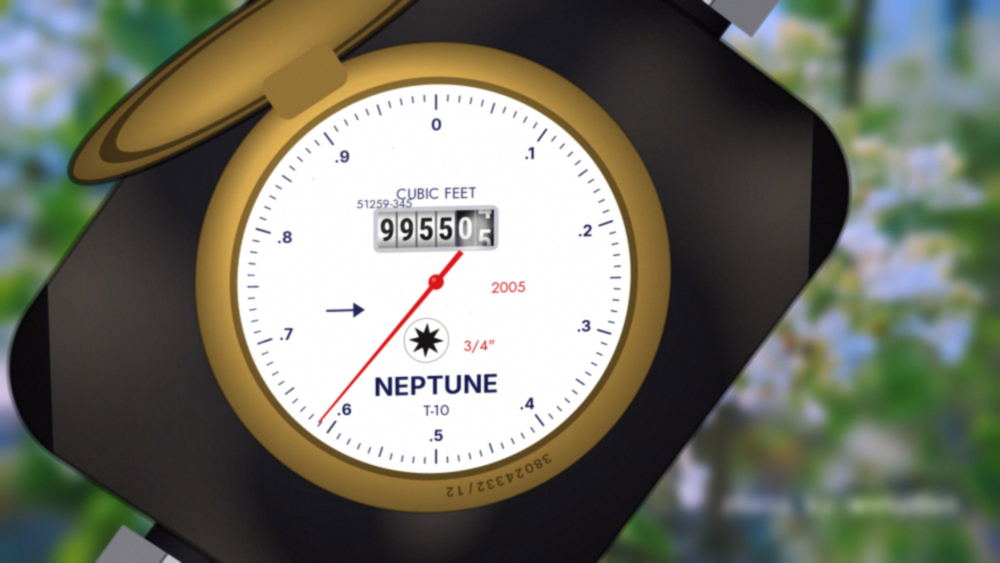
995504.61 ft³
